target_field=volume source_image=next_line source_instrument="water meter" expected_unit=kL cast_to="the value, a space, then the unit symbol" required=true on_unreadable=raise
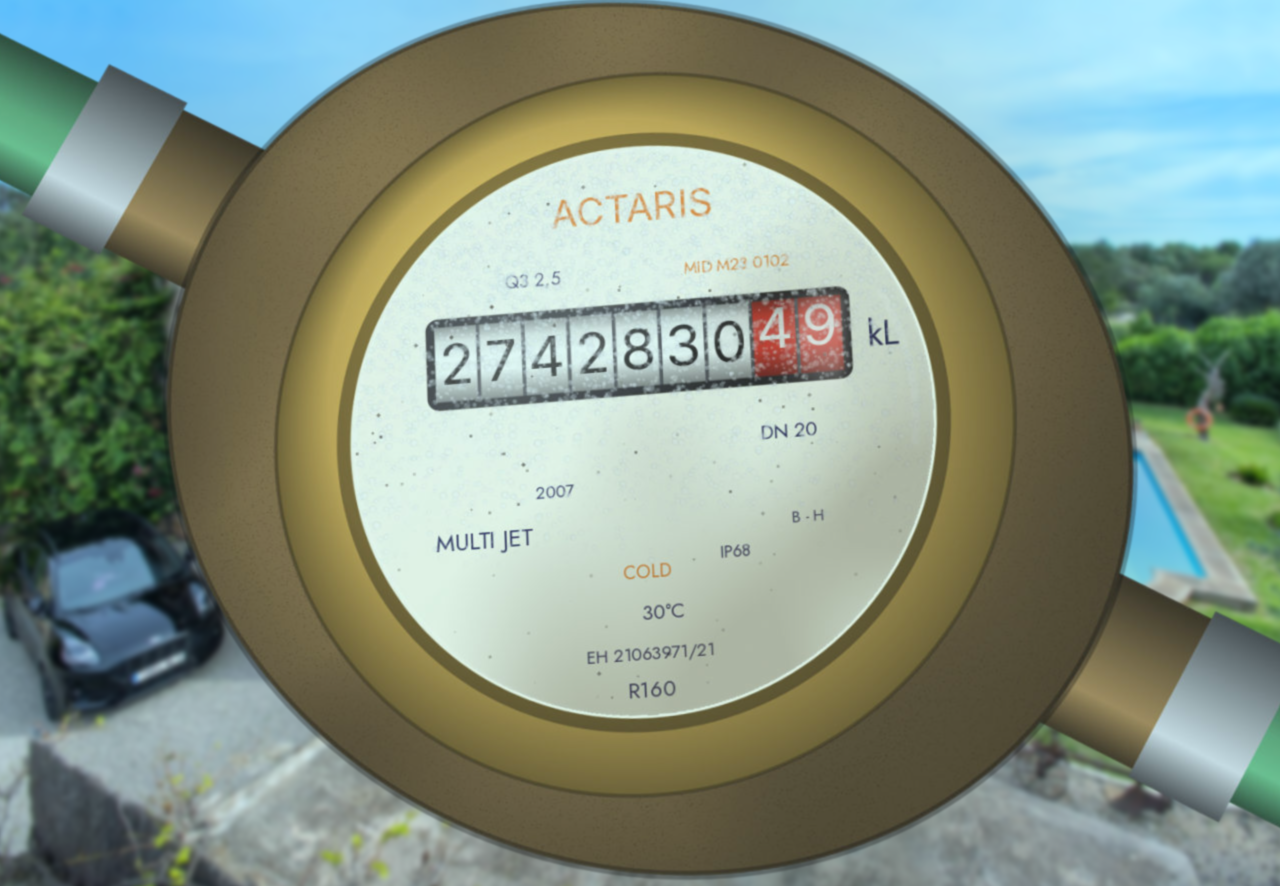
2742830.49 kL
